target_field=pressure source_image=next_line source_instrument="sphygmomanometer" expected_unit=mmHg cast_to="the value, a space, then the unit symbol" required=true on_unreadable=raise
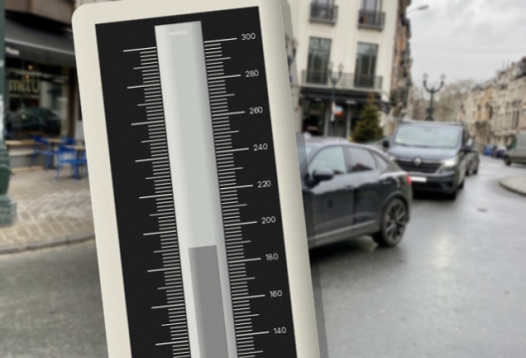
190 mmHg
